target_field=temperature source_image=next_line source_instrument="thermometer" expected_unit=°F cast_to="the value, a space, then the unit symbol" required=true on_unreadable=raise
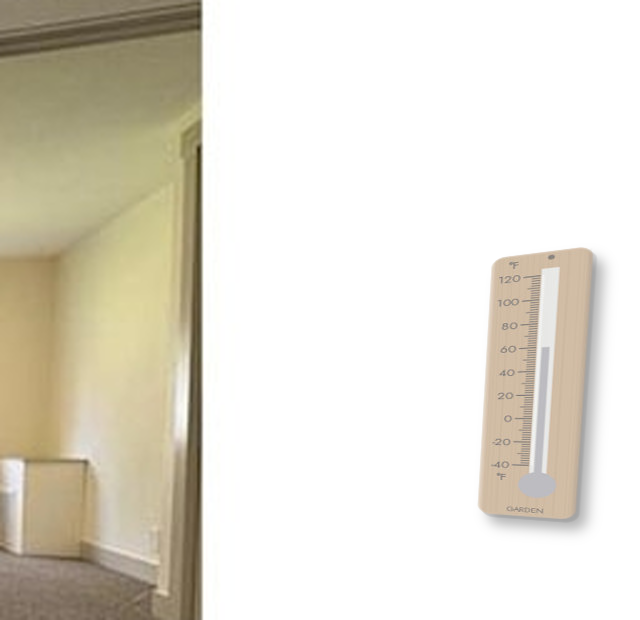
60 °F
